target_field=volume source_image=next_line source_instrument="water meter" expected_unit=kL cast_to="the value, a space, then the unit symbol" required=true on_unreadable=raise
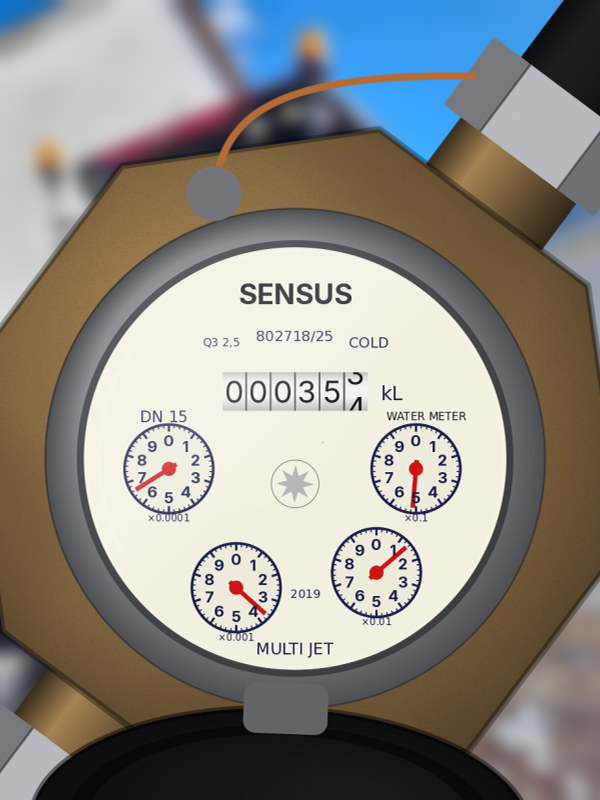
353.5136 kL
